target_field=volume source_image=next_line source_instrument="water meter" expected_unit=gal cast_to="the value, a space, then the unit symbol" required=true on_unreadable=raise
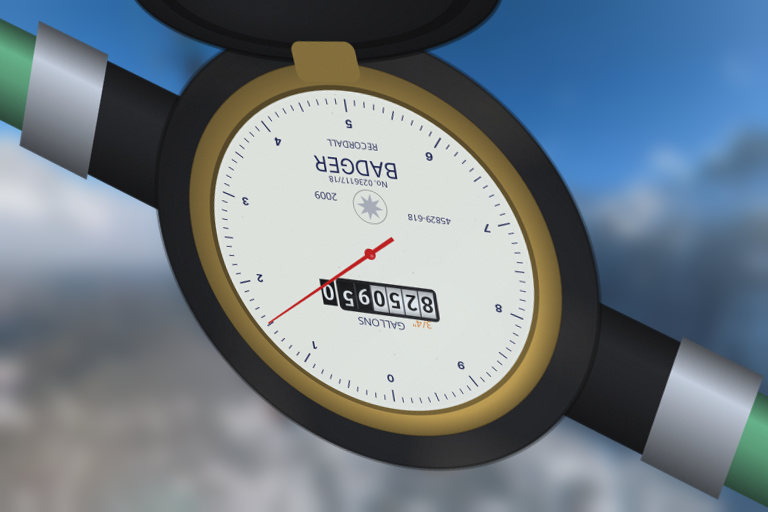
8250951.5 gal
